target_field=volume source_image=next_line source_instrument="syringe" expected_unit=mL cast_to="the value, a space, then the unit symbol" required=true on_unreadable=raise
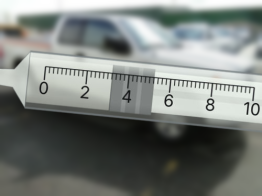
3.2 mL
